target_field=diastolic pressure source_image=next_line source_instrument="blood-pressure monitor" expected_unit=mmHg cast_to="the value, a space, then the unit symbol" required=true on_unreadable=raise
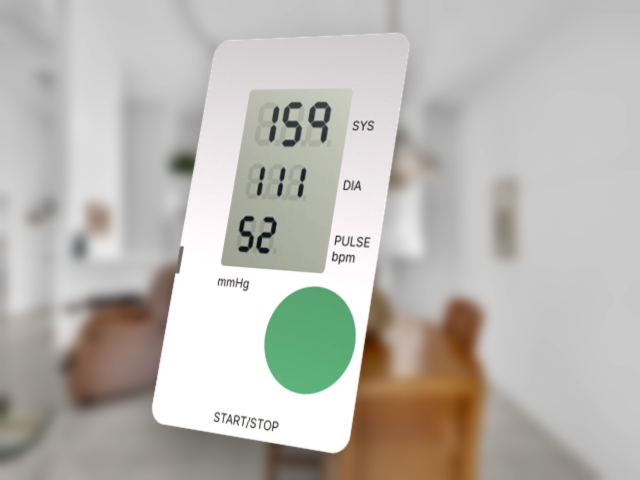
111 mmHg
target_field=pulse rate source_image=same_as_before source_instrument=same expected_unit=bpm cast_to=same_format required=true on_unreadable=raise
52 bpm
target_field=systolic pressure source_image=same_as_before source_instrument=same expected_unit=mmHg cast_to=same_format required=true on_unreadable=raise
159 mmHg
